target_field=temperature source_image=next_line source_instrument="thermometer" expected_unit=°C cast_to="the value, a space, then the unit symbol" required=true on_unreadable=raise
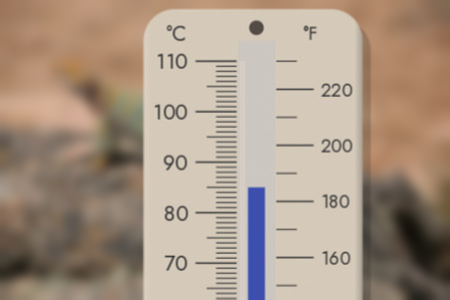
85 °C
